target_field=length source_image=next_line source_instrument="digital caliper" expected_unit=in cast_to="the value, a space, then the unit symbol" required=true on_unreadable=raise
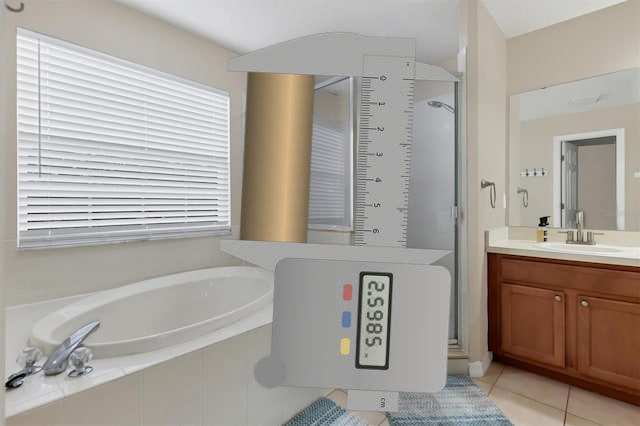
2.5985 in
